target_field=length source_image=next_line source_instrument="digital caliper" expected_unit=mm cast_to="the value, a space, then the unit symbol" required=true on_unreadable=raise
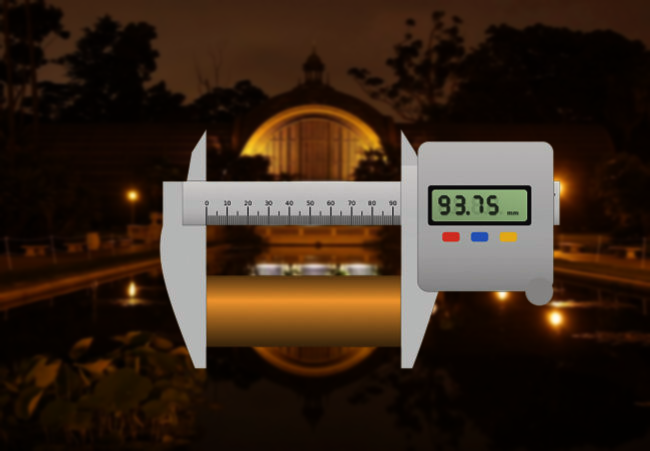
93.75 mm
